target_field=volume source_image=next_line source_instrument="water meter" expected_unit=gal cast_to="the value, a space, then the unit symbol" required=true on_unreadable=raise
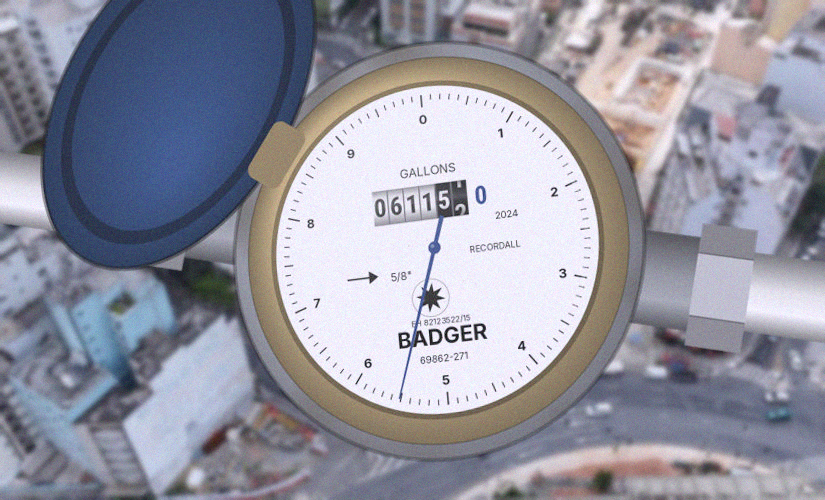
611515.5 gal
